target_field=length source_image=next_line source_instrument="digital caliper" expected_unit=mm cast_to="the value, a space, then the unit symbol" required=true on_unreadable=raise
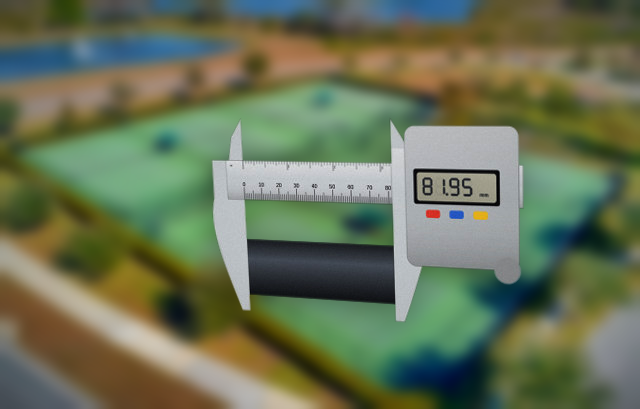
81.95 mm
